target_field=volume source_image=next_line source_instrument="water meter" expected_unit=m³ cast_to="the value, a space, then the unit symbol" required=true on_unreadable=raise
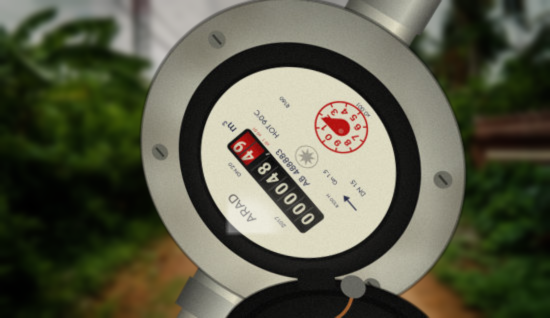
48.491 m³
